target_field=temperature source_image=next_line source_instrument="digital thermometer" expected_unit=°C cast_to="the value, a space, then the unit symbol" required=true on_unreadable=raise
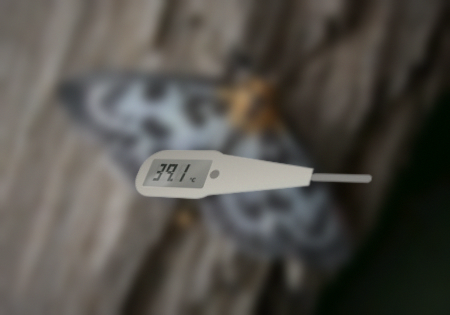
39.1 °C
